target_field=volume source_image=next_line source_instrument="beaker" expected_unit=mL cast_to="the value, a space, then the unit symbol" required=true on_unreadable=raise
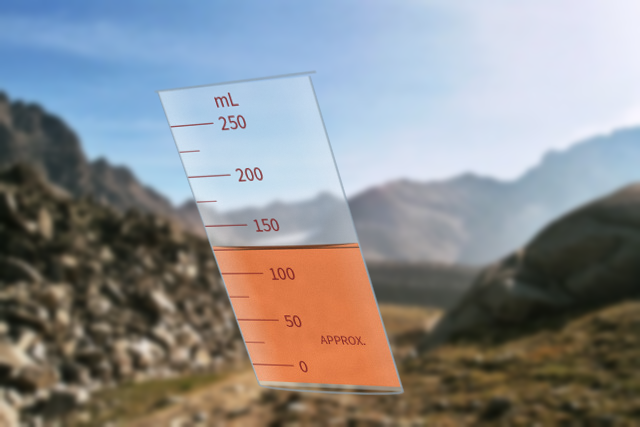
125 mL
